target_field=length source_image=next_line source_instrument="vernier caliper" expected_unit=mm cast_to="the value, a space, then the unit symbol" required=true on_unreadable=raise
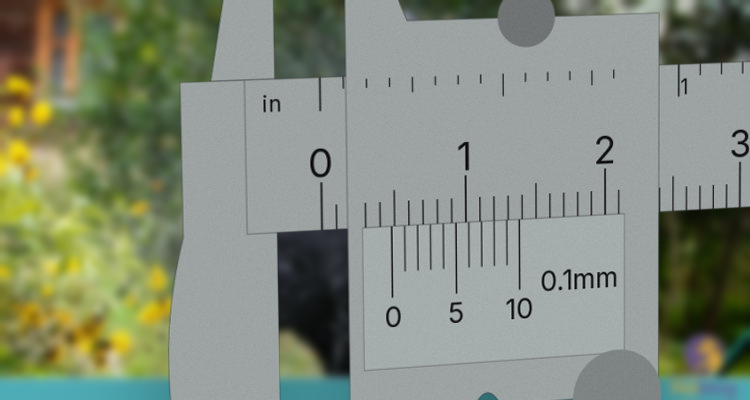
4.8 mm
